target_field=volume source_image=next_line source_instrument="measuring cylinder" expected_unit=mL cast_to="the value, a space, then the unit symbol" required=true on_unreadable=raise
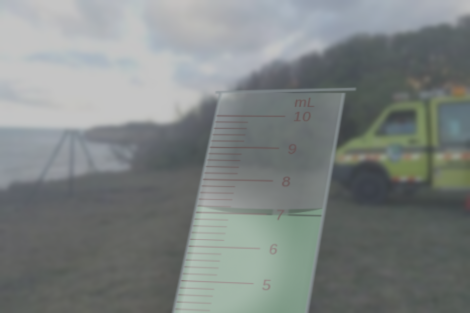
7 mL
